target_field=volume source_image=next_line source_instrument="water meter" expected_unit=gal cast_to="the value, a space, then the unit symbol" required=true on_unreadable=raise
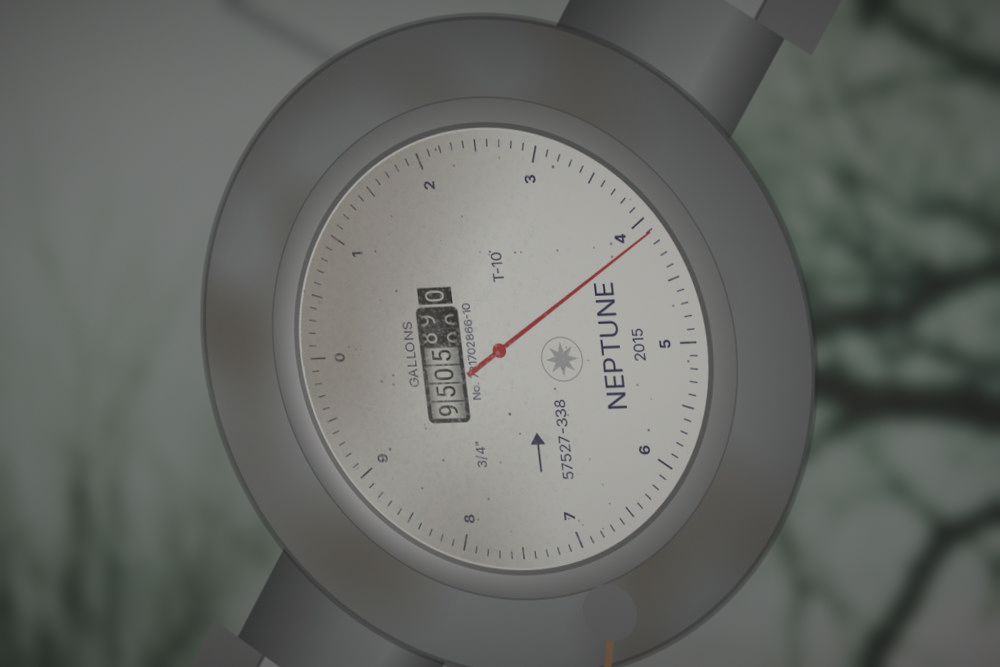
9505894.1 gal
